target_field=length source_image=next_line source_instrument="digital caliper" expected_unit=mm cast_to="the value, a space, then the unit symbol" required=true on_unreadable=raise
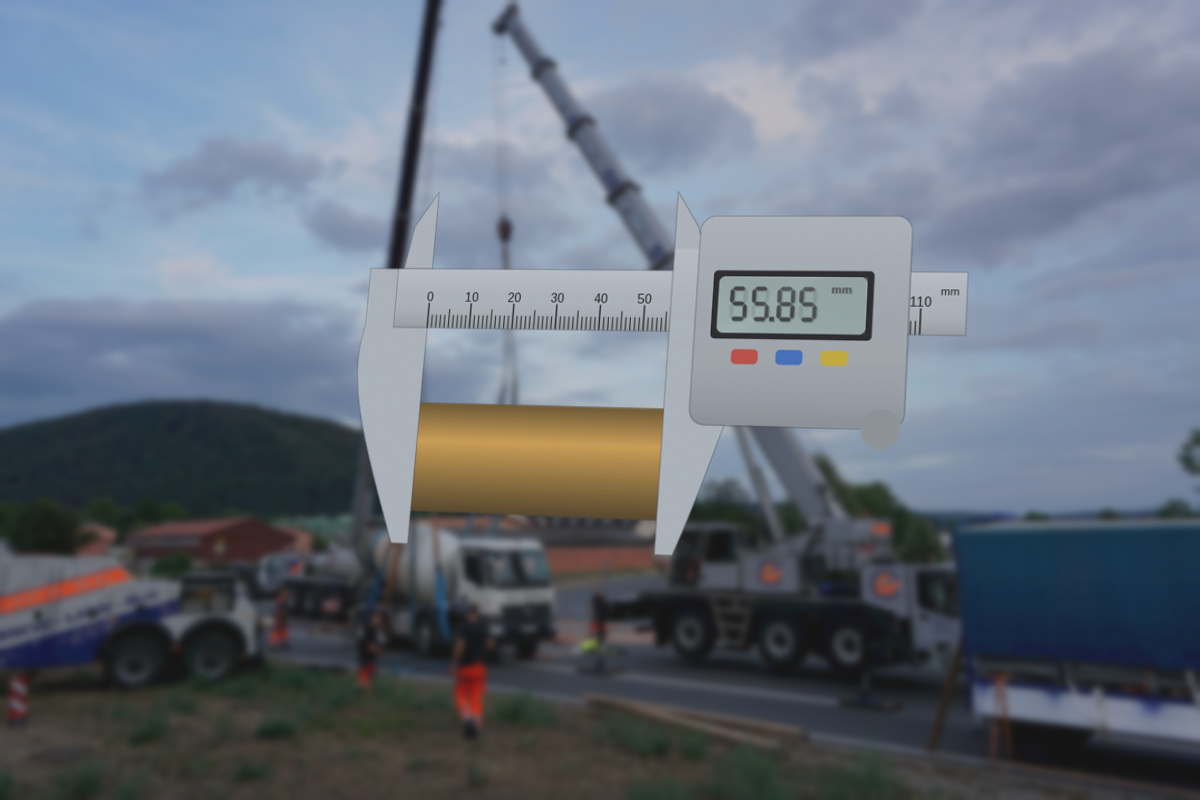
55.85 mm
